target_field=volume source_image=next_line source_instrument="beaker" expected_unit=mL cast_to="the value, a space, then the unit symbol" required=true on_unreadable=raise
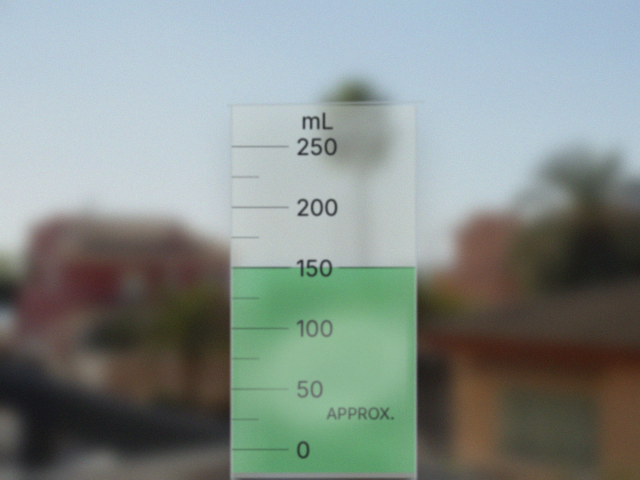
150 mL
